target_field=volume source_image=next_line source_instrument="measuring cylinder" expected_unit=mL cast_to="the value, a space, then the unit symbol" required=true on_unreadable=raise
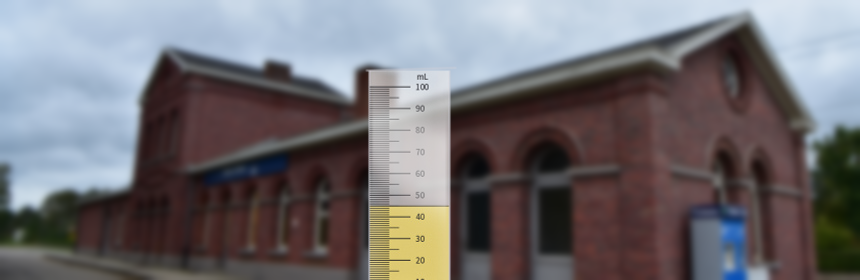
45 mL
